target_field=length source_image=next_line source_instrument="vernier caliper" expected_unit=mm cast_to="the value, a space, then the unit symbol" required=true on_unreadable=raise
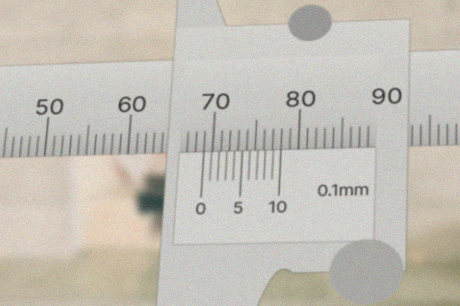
69.0 mm
